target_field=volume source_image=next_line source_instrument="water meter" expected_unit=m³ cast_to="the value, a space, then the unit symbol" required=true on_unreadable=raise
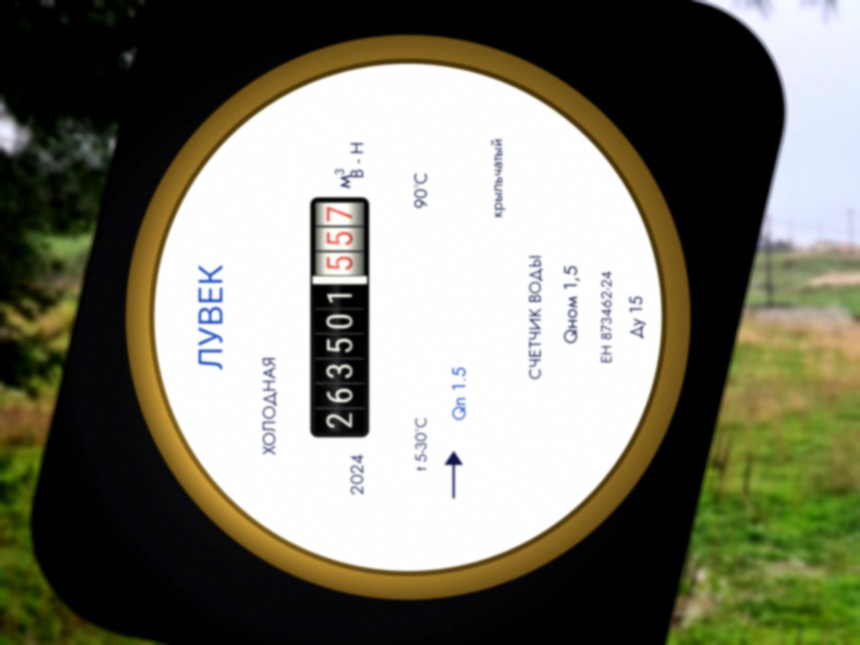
263501.557 m³
